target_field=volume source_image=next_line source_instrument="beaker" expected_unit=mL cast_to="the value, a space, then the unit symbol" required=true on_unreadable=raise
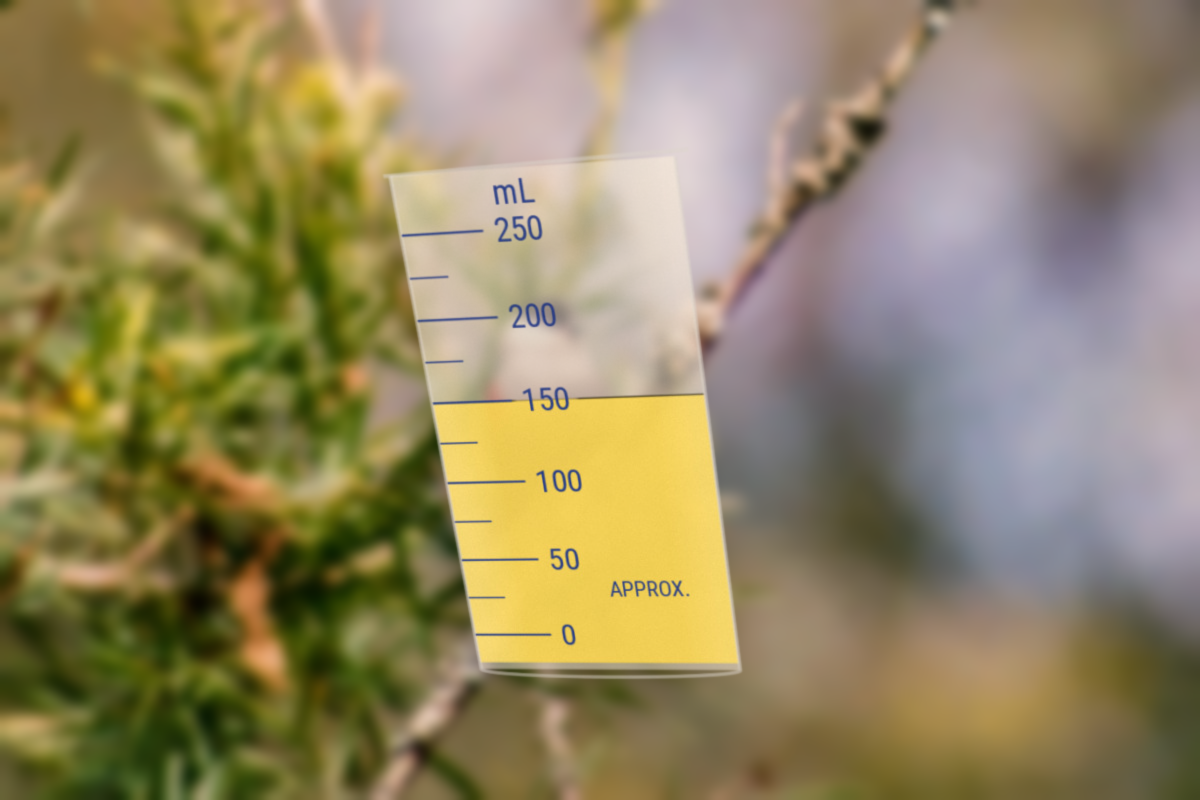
150 mL
